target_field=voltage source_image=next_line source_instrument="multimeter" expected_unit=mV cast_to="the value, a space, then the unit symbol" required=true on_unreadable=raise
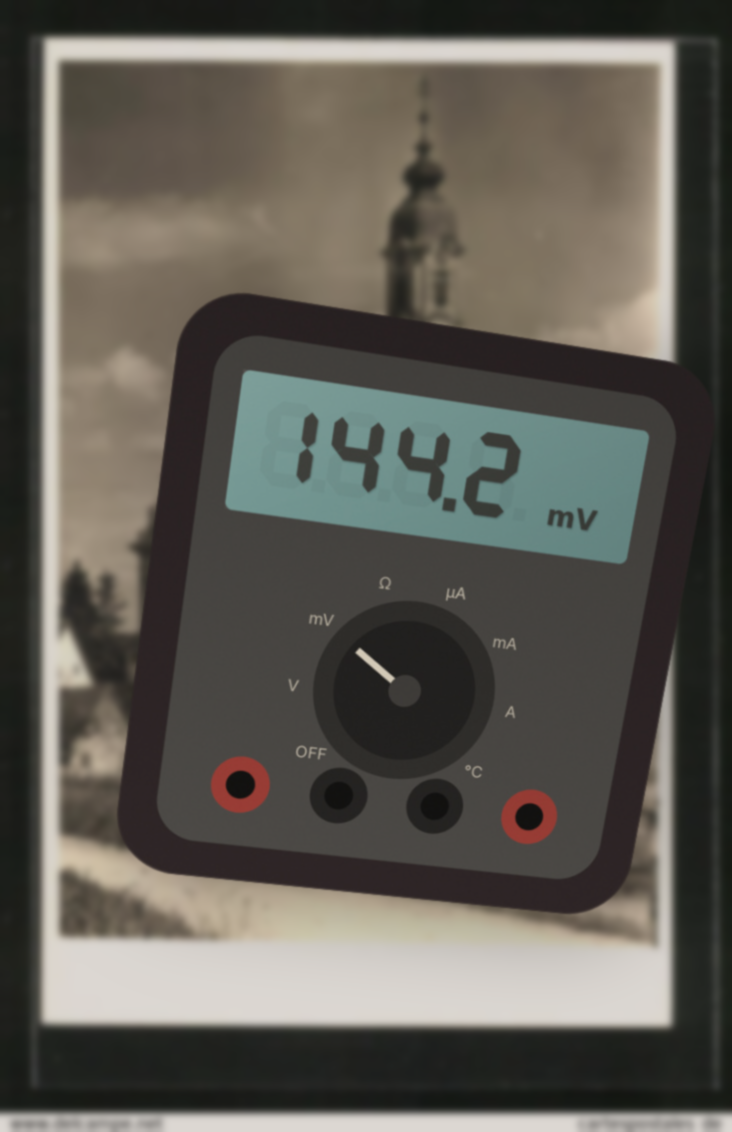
144.2 mV
